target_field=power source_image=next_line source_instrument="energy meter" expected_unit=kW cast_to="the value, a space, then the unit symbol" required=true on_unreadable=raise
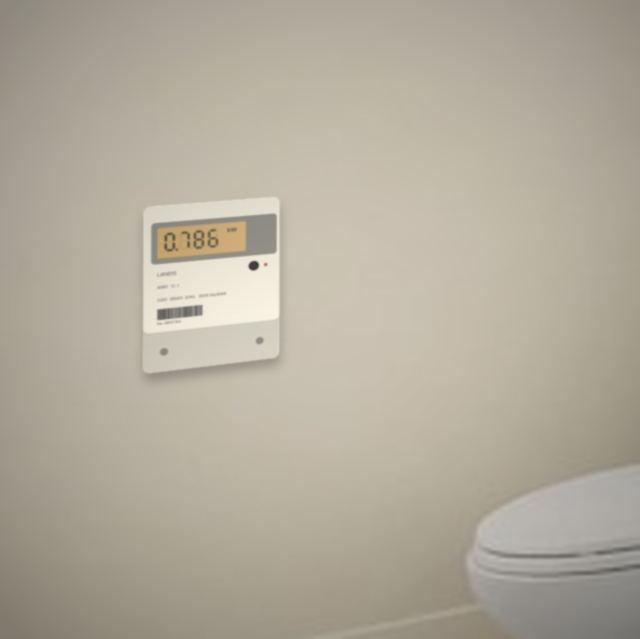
0.786 kW
